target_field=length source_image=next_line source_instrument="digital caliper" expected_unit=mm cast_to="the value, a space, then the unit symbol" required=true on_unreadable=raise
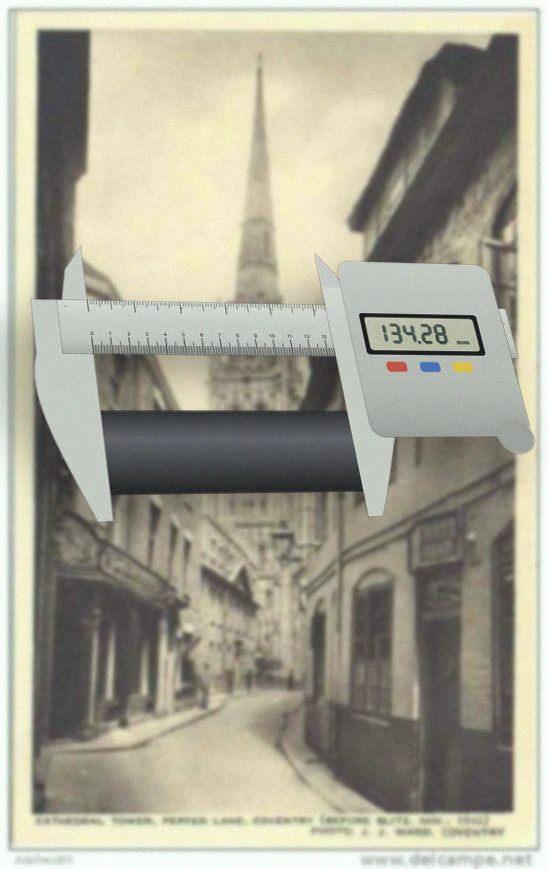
134.28 mm
